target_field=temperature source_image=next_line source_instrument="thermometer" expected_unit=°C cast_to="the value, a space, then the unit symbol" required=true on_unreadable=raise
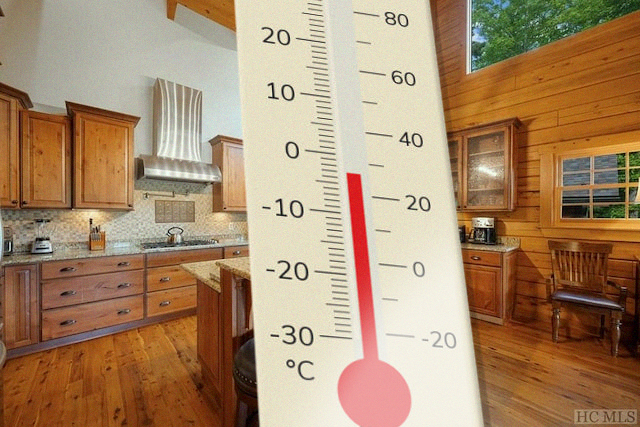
-3 °C
